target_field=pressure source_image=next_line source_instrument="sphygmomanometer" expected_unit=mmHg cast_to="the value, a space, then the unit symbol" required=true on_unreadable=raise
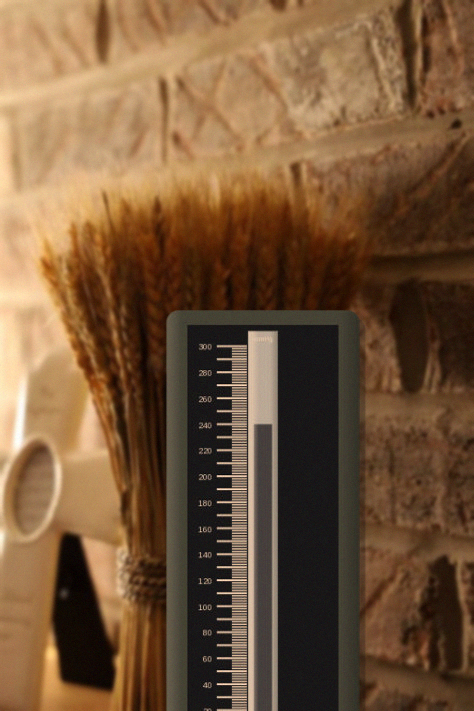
240 mmHg
